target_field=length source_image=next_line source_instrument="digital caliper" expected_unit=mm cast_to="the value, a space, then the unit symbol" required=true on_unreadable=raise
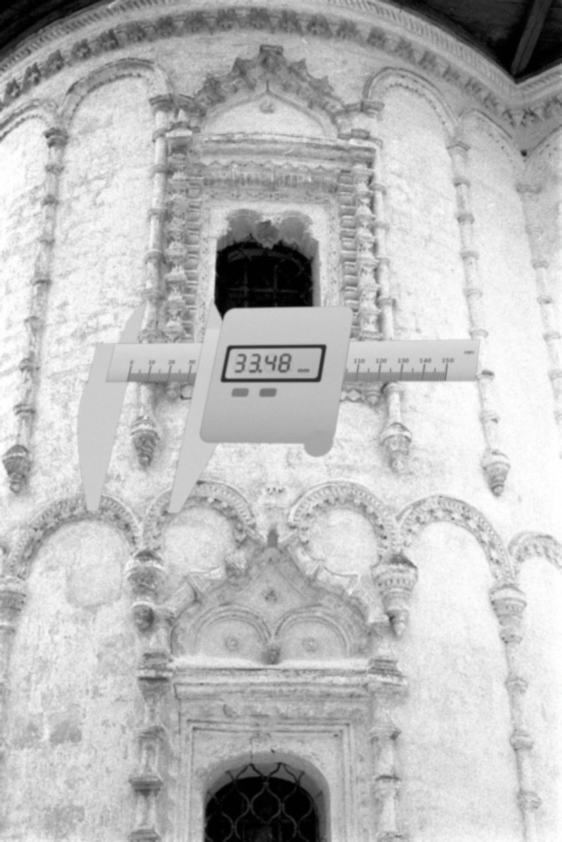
33.48 mm
